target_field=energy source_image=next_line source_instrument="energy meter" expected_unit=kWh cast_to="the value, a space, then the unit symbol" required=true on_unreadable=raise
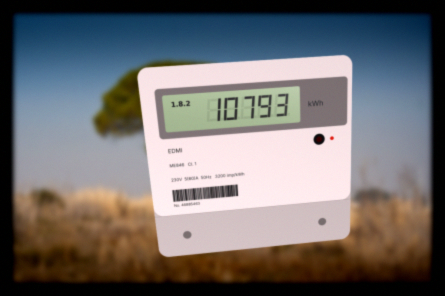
10793 kWh
